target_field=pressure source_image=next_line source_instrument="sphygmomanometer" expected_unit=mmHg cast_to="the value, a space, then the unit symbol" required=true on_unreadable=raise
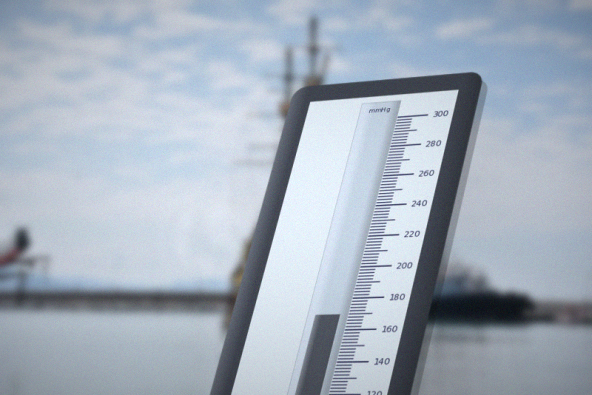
170 mmHg
